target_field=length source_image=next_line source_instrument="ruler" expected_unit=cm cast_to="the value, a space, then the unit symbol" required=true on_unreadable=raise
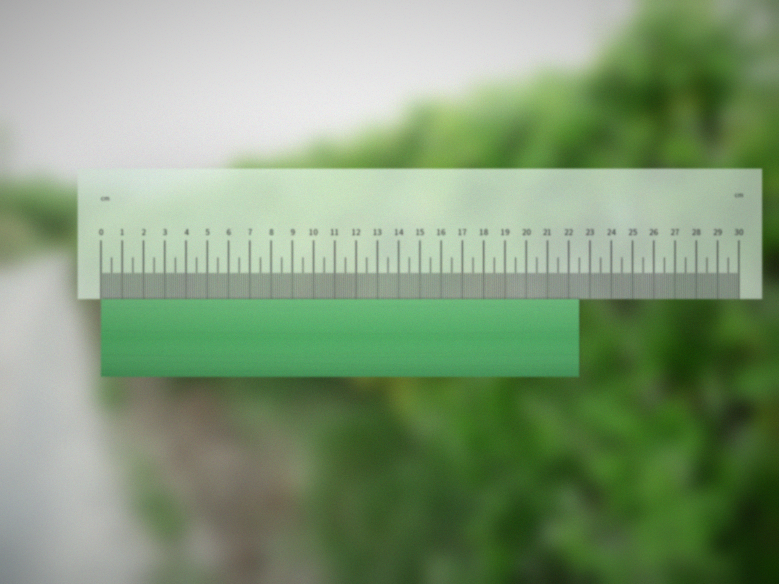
22.5 cm
